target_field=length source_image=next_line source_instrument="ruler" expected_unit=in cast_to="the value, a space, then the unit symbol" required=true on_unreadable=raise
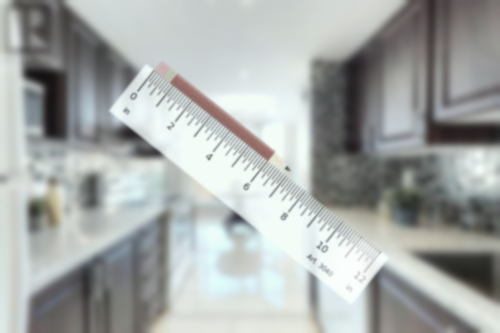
7 in
